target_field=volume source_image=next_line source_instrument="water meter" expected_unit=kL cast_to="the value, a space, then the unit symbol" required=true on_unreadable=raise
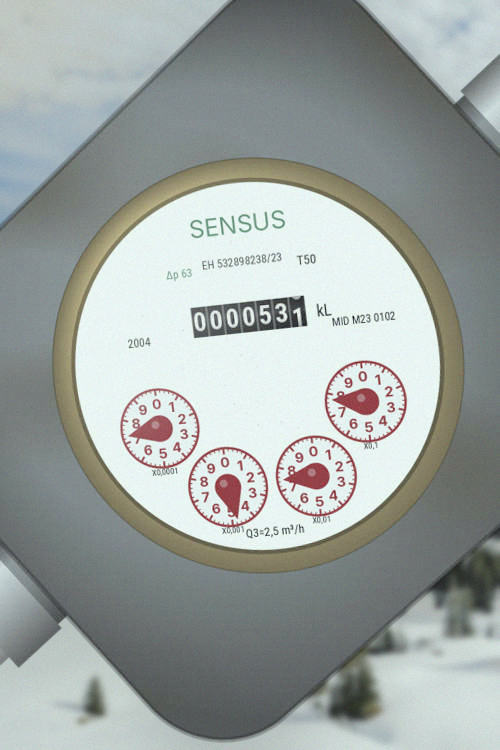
530.7747 kL
